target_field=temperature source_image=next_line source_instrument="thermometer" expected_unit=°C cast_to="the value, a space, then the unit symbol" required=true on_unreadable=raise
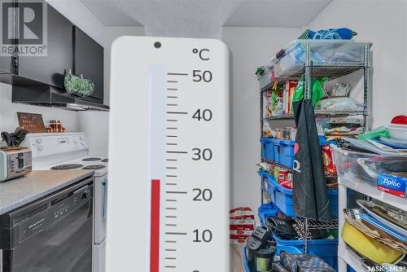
23 °C
